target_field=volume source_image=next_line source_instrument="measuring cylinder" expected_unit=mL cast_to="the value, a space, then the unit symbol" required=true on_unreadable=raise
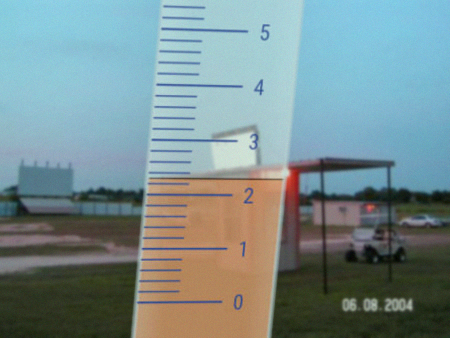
2.3 mL
